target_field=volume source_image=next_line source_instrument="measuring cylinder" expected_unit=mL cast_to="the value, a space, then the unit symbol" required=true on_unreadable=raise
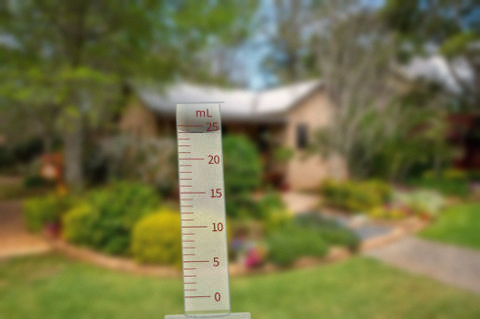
24 mL
